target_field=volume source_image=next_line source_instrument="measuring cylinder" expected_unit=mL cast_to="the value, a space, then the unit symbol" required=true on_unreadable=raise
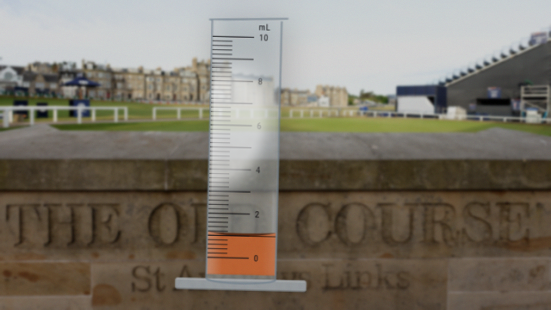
1 mL
